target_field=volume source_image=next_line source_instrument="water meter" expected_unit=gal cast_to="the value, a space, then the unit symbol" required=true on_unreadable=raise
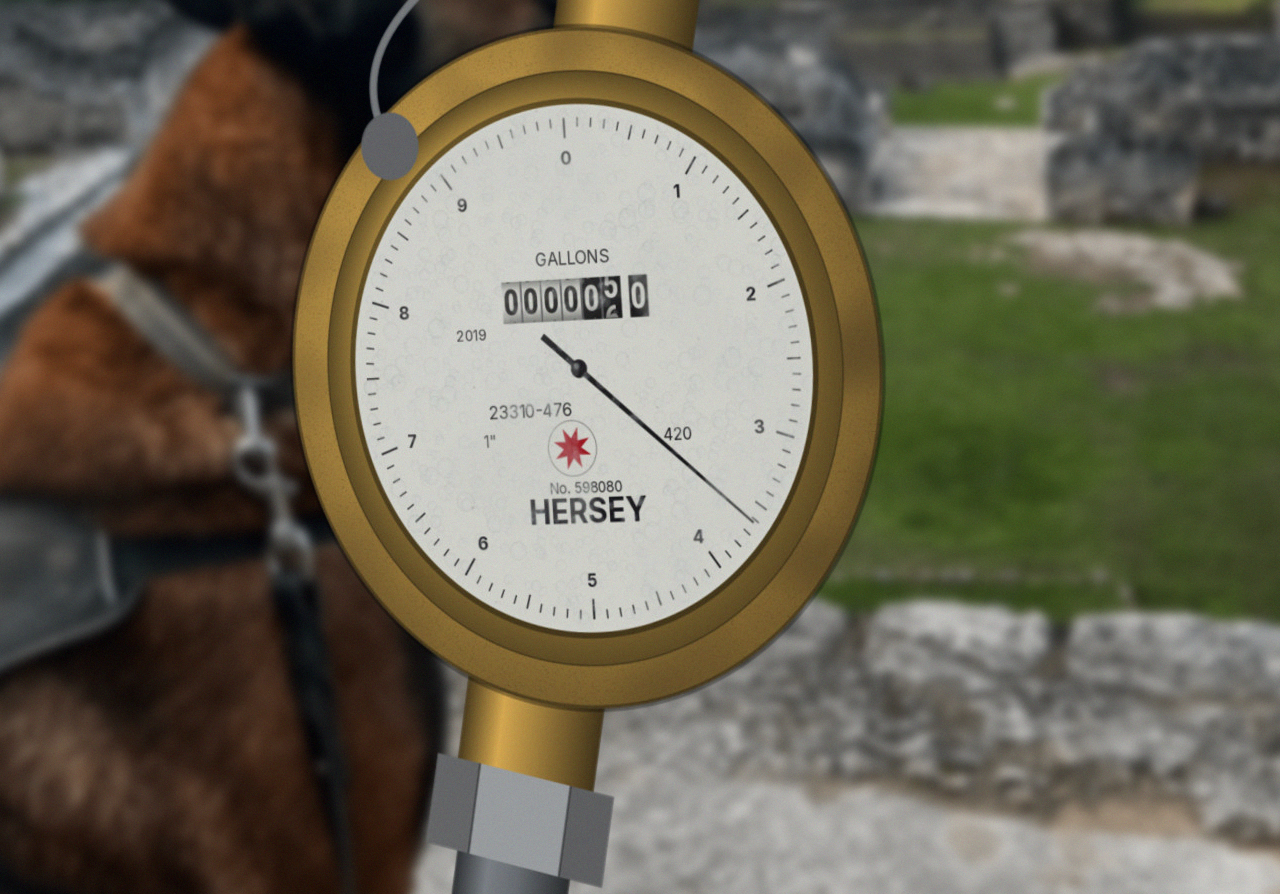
53.6 gal
